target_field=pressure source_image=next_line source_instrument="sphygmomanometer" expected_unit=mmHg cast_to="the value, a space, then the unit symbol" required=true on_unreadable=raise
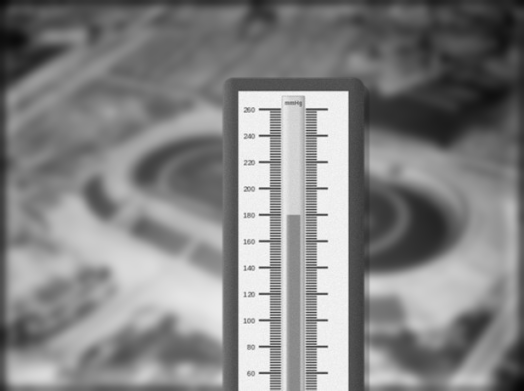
180 mmHg
